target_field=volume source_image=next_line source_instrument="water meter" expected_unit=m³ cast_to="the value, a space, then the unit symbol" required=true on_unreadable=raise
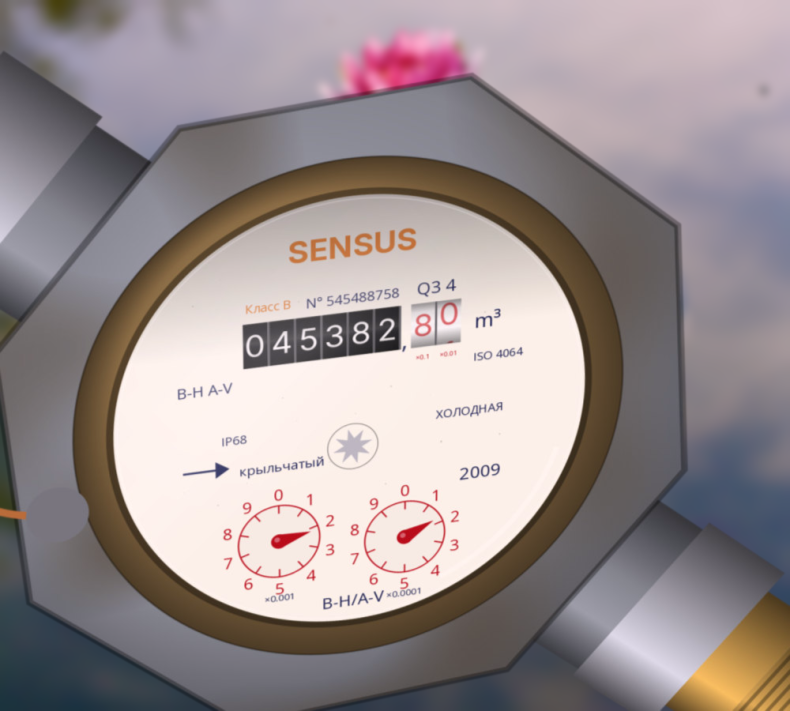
45382.8021 m³
